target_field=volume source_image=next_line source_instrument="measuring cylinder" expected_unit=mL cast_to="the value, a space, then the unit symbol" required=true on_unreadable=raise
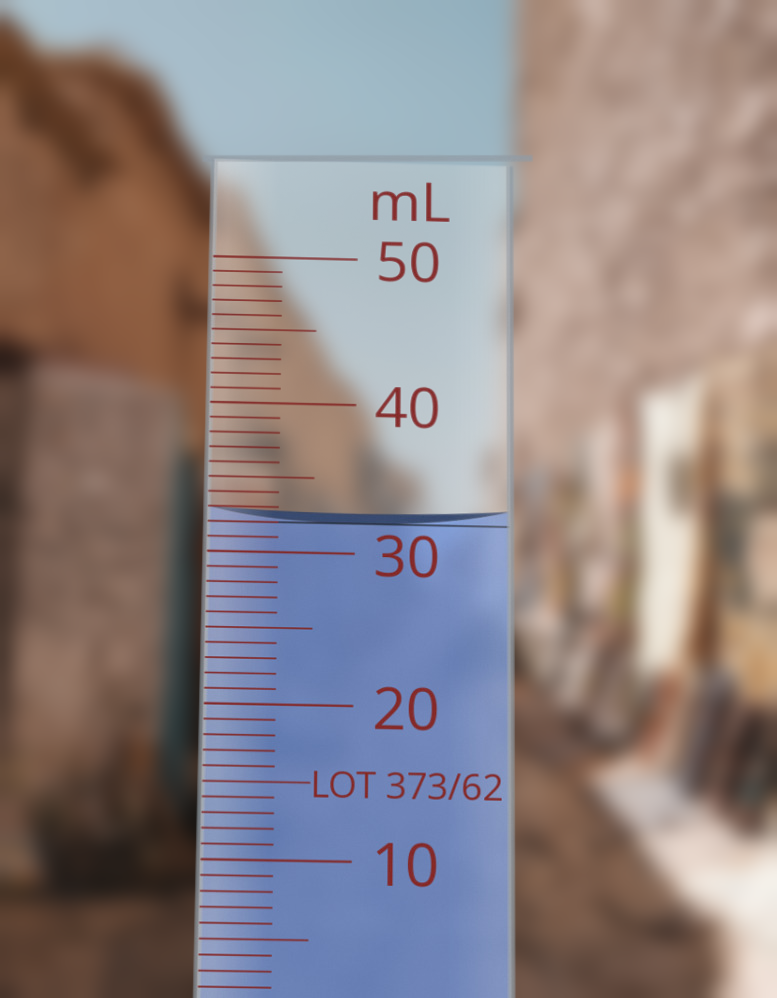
32 mL
